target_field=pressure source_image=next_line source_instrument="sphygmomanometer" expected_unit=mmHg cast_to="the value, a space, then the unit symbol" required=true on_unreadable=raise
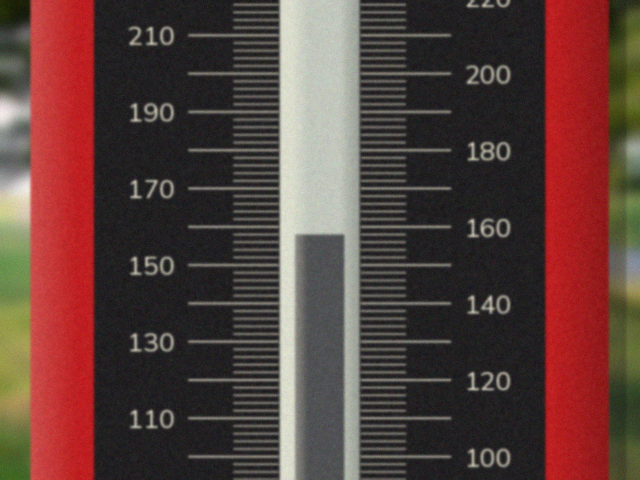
158 mmHg
